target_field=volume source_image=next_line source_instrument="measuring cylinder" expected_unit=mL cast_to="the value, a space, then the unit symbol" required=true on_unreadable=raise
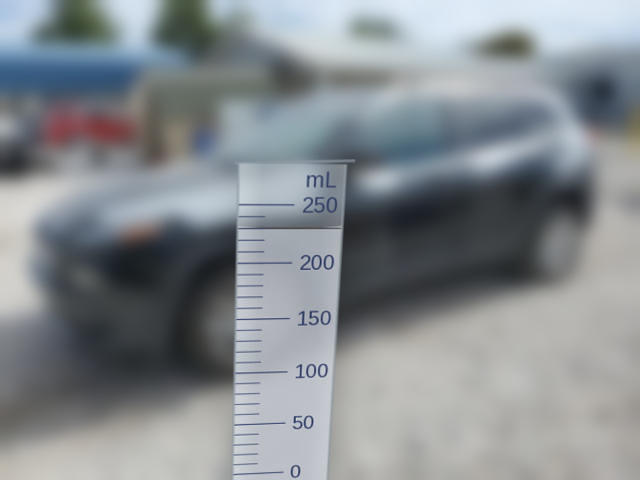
230 mL
